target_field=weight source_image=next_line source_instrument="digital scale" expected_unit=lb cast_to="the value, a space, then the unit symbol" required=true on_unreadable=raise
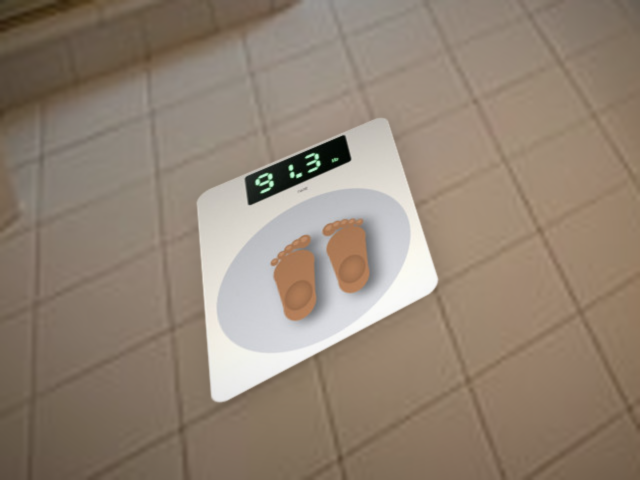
91.3 lb
